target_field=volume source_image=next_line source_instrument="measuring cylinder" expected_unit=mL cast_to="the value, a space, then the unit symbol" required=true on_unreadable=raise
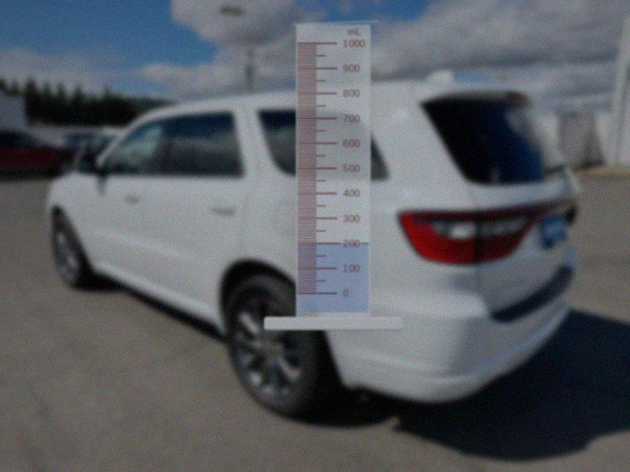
200 mL
